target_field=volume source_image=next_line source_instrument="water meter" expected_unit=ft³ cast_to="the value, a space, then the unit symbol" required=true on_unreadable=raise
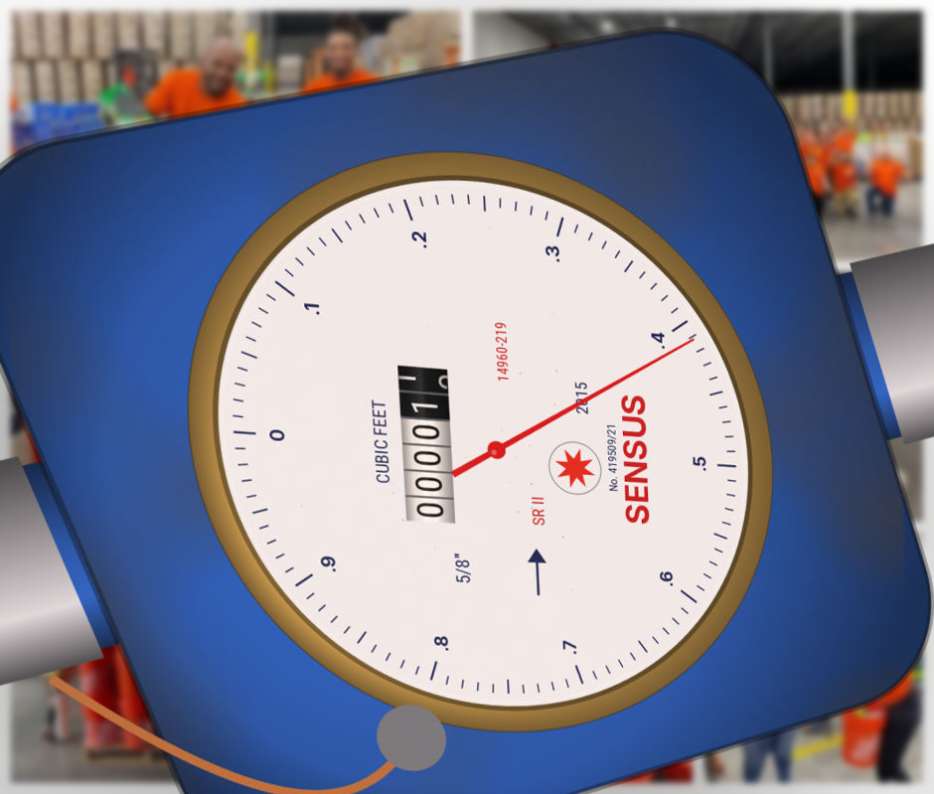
11.41 ft³
